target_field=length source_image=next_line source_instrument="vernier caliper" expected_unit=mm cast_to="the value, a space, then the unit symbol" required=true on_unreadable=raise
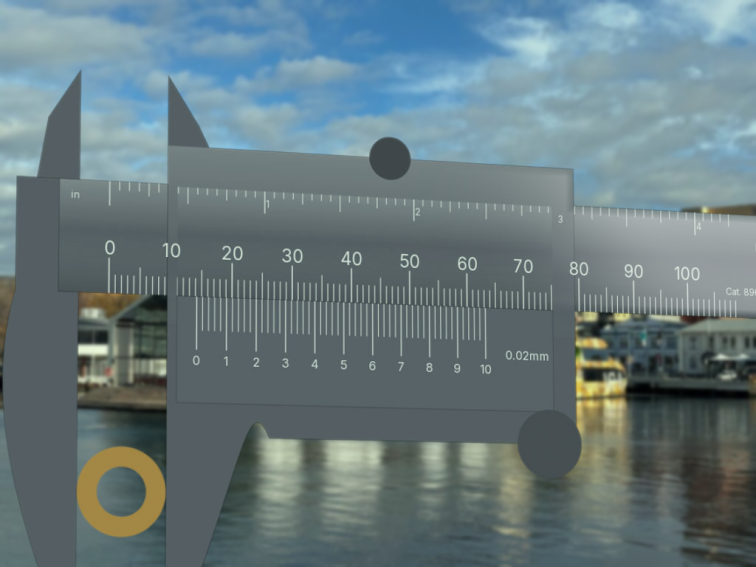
14.2 mm
